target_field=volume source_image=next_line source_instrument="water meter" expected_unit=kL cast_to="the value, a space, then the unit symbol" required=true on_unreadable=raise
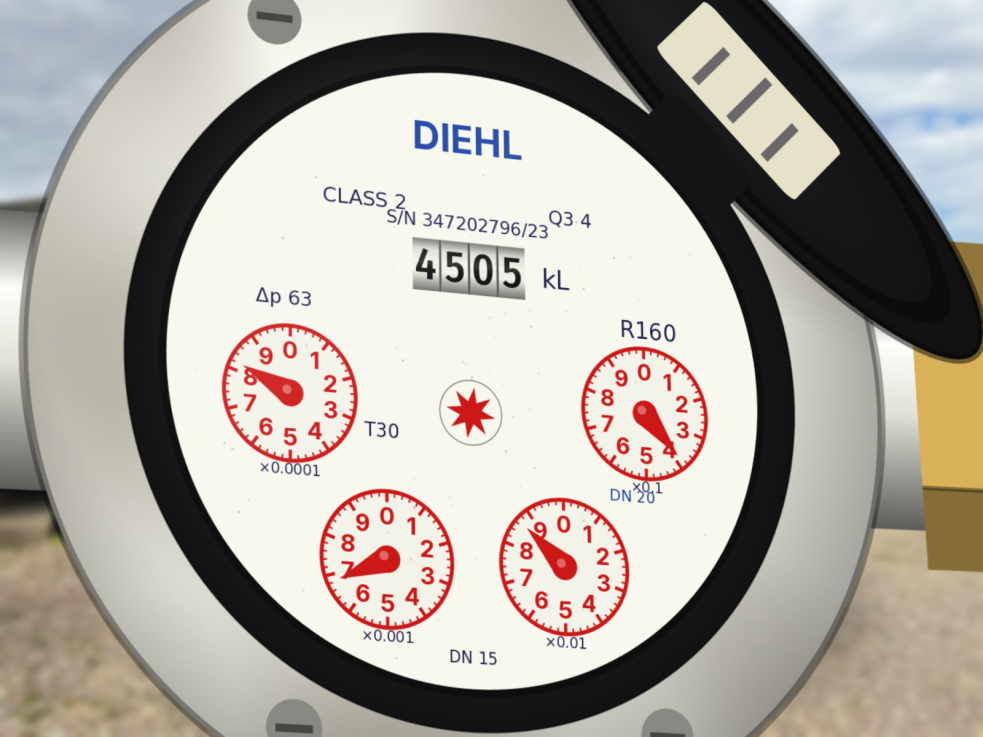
4505.3868 kL
